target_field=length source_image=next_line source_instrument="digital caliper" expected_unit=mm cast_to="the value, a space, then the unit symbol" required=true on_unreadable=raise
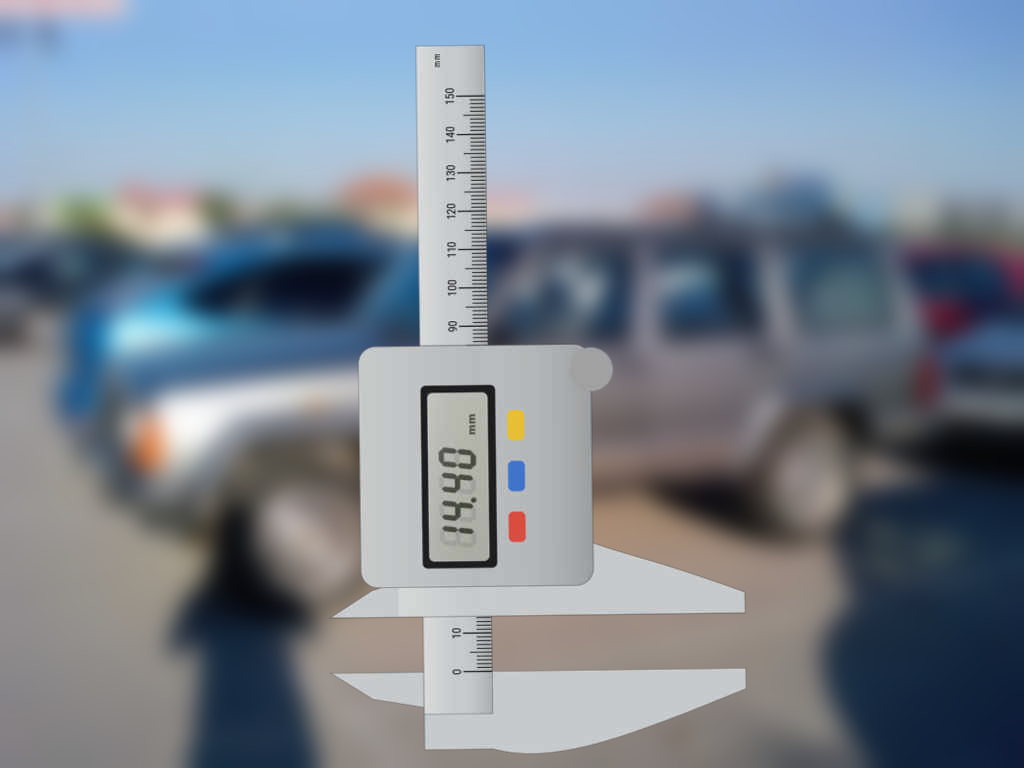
14.40 mm
